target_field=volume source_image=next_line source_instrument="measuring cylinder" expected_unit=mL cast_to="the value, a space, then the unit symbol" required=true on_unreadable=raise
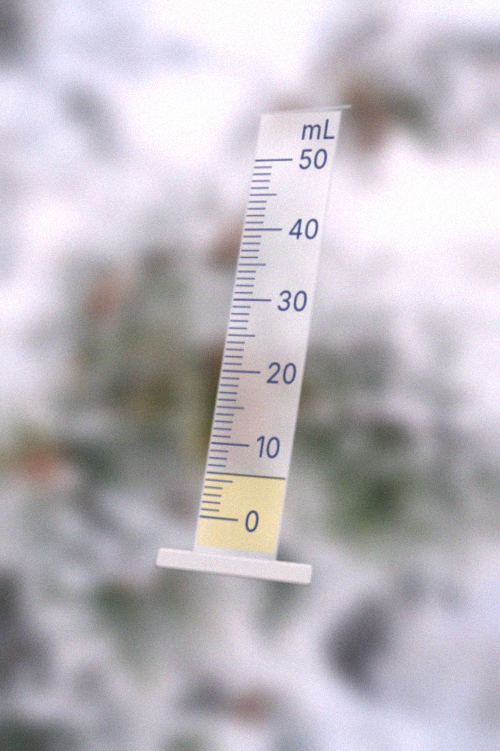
6 mL
